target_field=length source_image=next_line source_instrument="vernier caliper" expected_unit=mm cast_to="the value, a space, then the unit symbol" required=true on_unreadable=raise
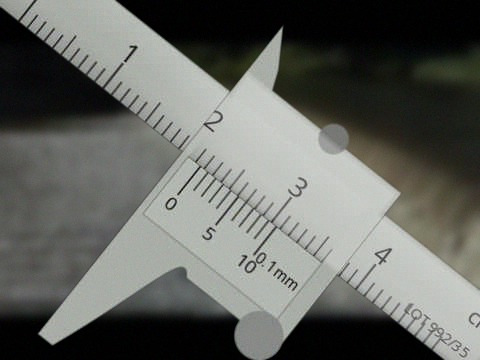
21.6 mm
